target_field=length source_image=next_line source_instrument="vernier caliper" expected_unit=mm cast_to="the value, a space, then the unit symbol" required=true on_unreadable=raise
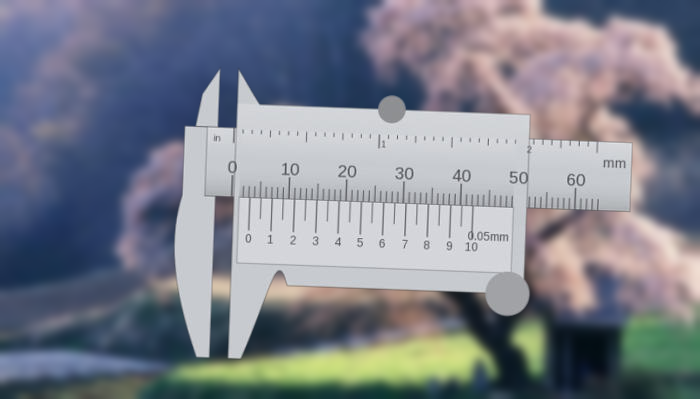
3.2 mm
